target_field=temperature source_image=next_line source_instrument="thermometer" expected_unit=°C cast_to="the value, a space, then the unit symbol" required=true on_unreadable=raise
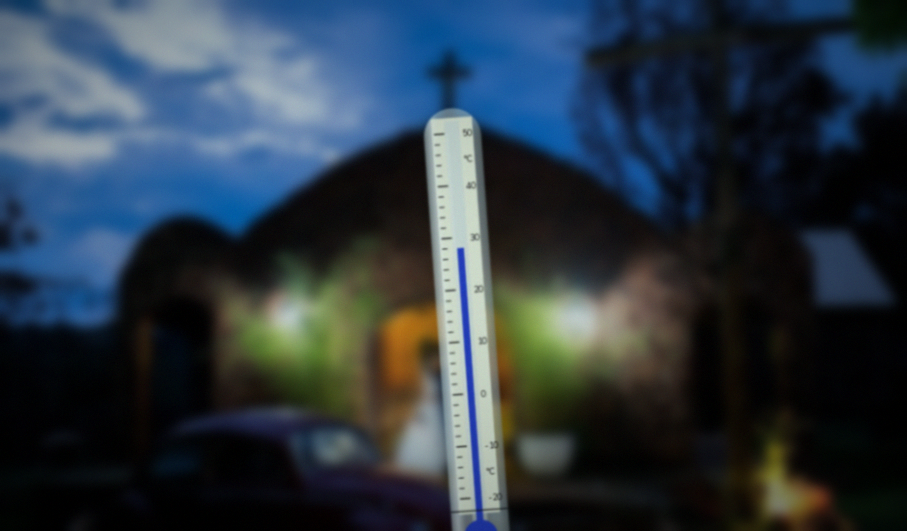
28 °C
